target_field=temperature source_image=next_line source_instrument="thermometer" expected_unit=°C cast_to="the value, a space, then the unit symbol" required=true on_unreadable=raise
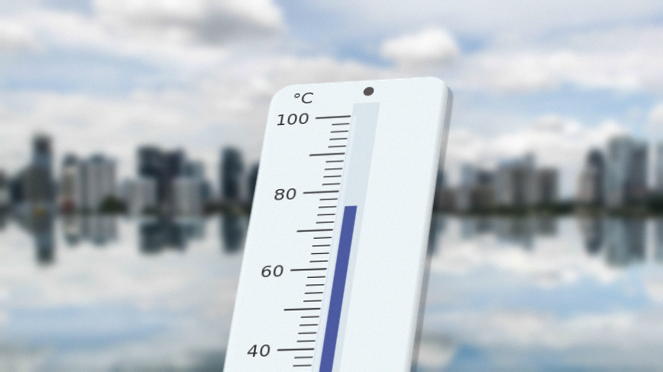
76 °C
